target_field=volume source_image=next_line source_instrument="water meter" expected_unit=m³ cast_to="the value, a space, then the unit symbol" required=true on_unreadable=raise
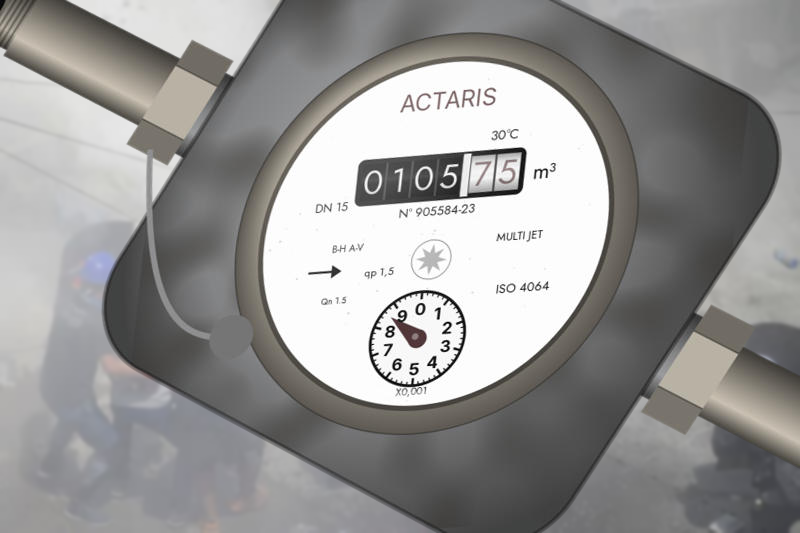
105.758 m³
